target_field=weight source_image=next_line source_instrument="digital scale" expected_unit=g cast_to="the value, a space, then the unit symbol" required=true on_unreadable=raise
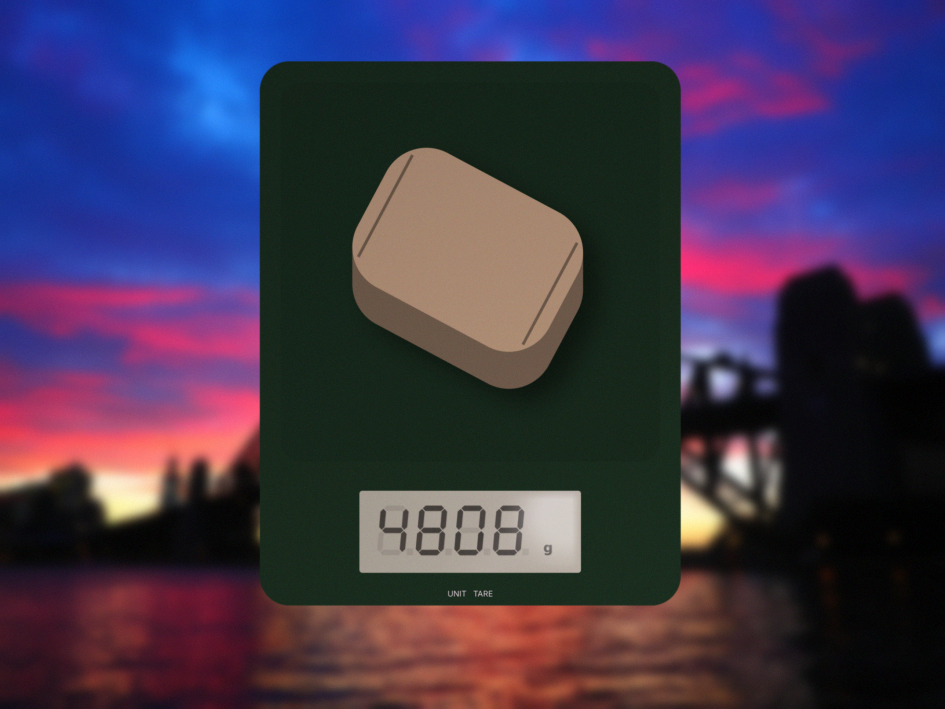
4808 g
